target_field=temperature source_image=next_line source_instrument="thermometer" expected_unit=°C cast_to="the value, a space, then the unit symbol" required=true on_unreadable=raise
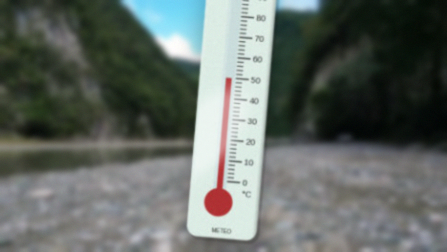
50 °C
